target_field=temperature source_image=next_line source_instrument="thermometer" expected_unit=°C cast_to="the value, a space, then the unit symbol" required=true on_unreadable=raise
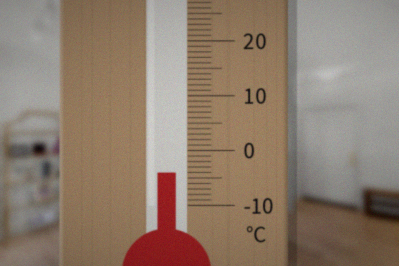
-4 °C
